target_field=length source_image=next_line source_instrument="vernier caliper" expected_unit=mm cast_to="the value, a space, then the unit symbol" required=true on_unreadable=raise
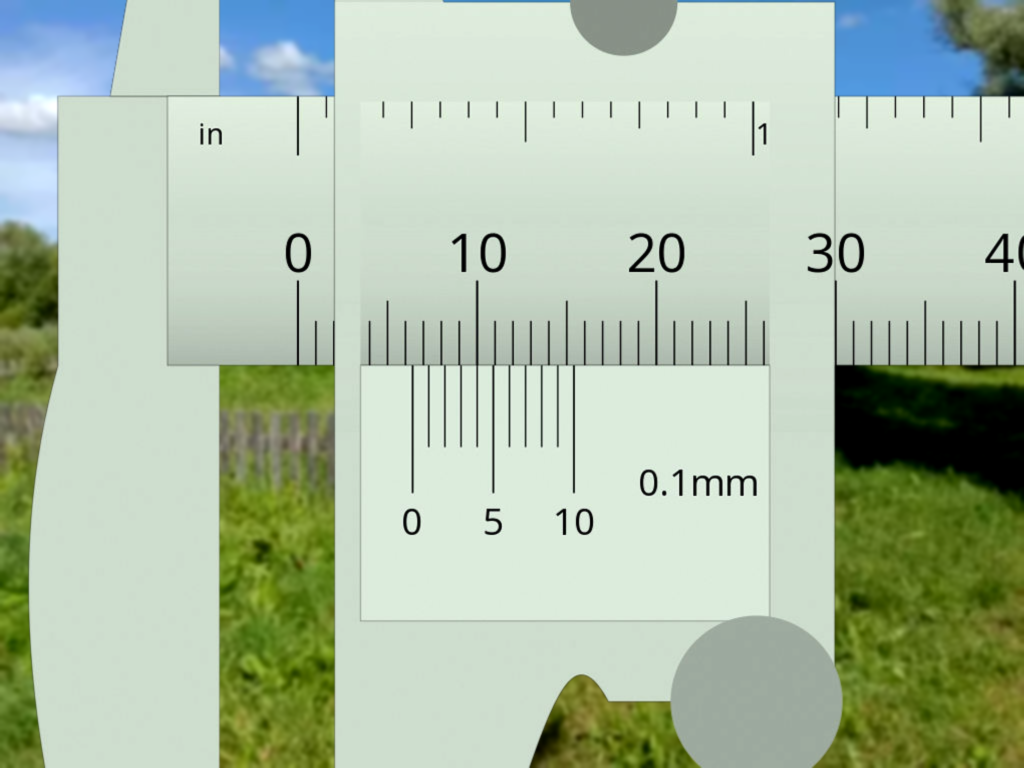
6.4 mm
